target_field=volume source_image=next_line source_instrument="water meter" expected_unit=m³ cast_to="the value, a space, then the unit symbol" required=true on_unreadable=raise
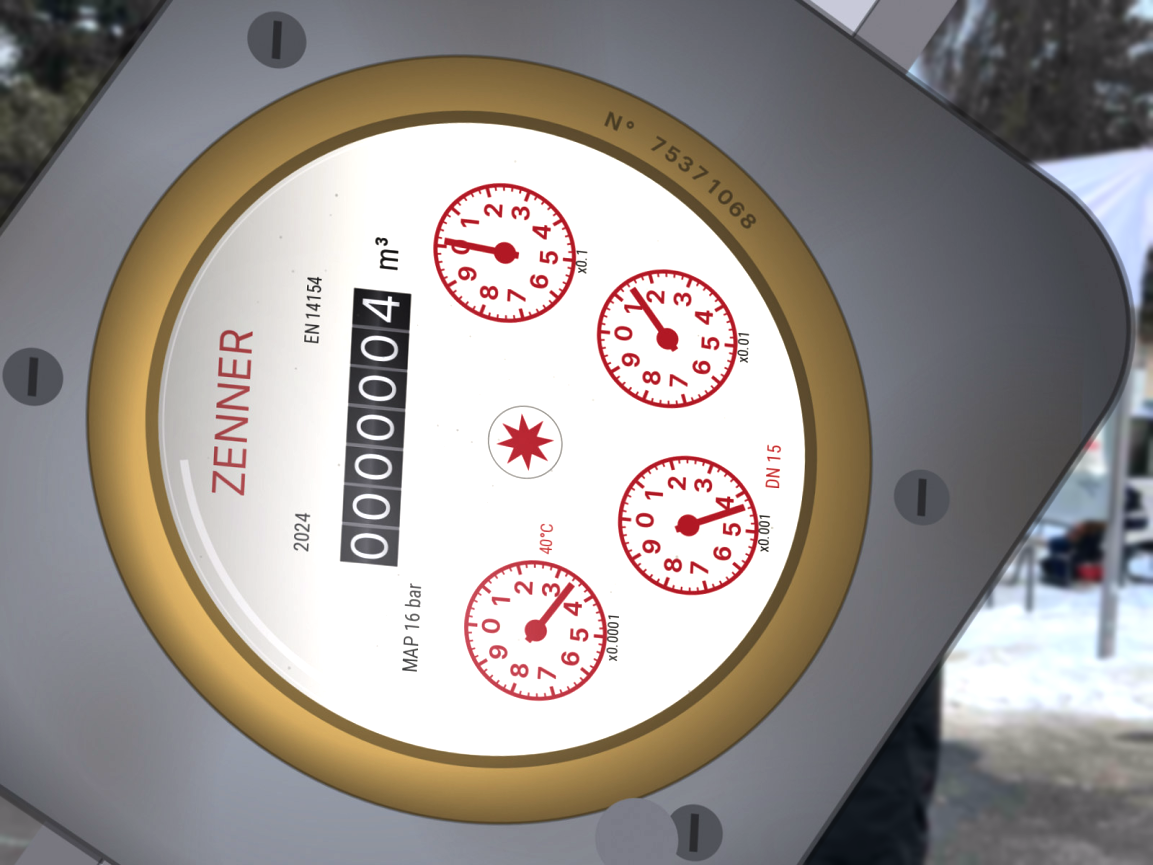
4.0143 m³
